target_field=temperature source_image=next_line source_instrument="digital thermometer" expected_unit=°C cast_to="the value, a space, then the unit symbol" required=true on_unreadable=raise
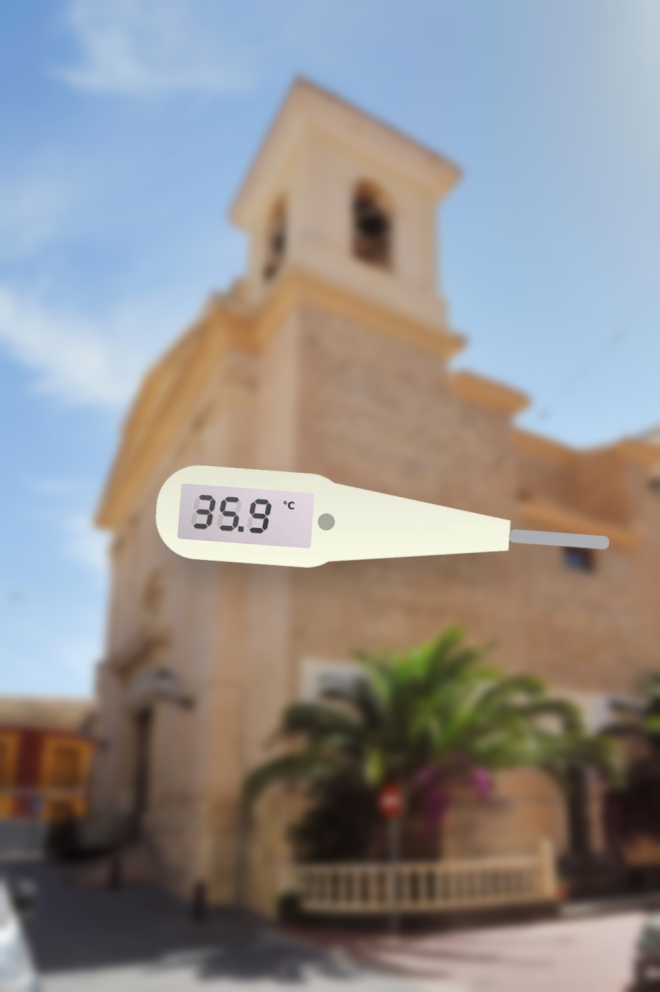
35.9 °C
